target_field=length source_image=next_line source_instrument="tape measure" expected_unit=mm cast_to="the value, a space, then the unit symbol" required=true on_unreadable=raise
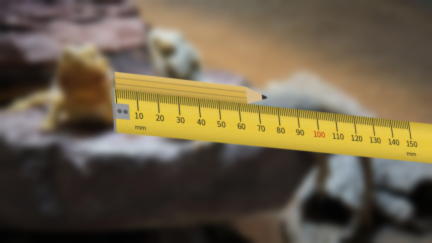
75 mm
